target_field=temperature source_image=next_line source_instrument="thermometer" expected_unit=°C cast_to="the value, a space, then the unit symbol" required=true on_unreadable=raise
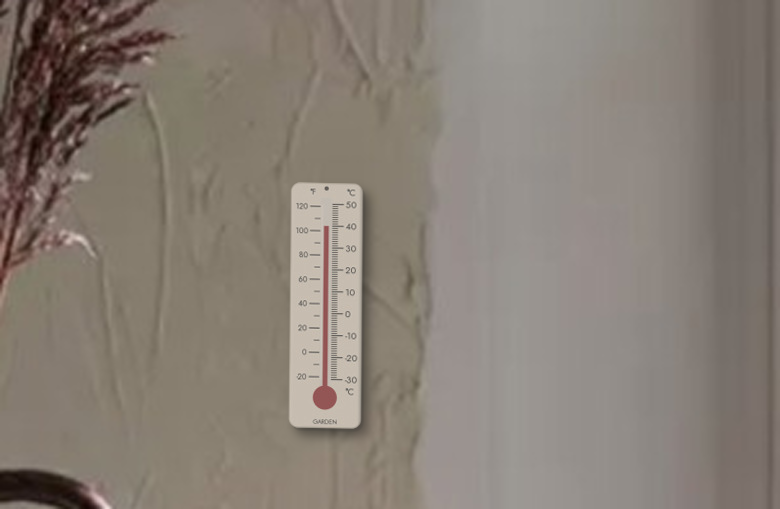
40 °C
